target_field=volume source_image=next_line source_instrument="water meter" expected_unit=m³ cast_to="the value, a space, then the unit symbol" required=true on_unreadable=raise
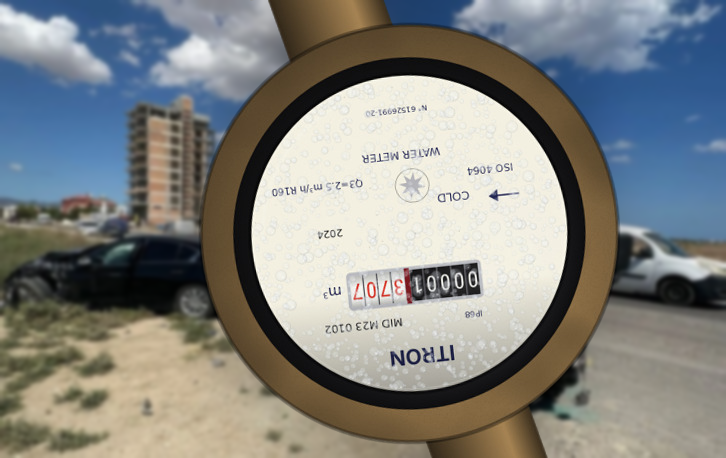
1.3707 m³
